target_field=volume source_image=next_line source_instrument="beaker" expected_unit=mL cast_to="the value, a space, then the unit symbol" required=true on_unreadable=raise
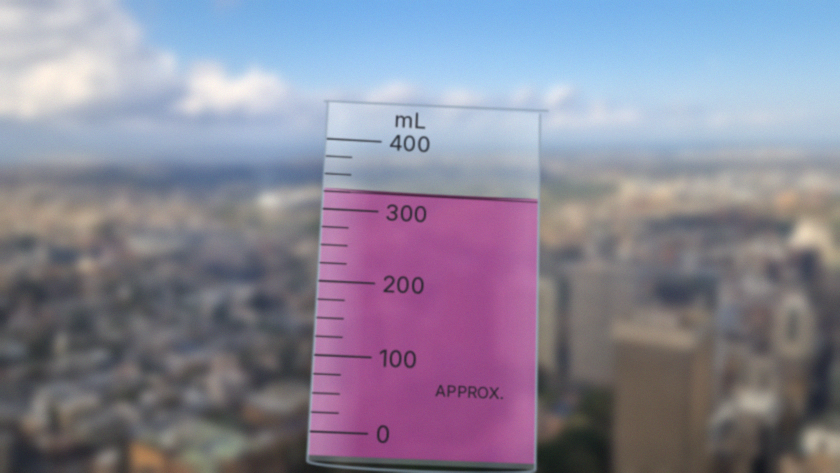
325 mL
